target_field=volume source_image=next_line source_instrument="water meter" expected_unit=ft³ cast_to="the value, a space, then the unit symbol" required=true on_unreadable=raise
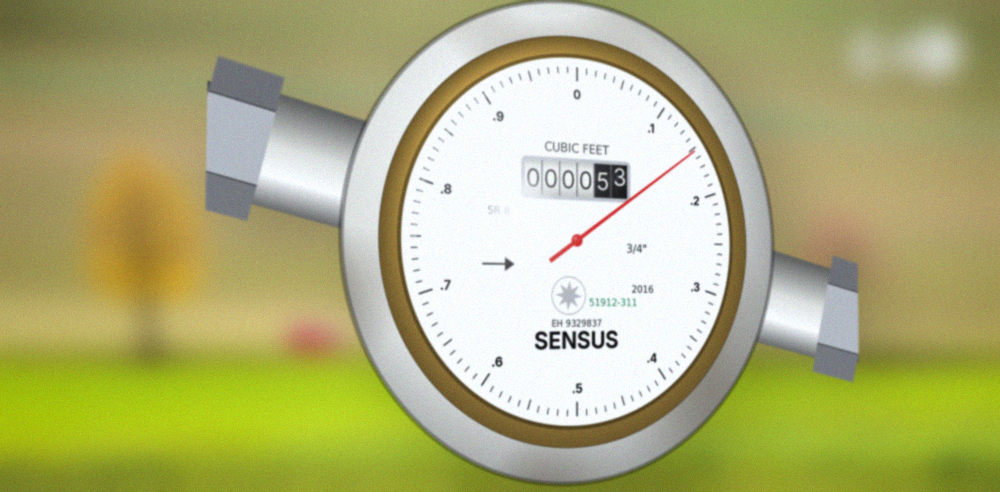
53.15 ft³
